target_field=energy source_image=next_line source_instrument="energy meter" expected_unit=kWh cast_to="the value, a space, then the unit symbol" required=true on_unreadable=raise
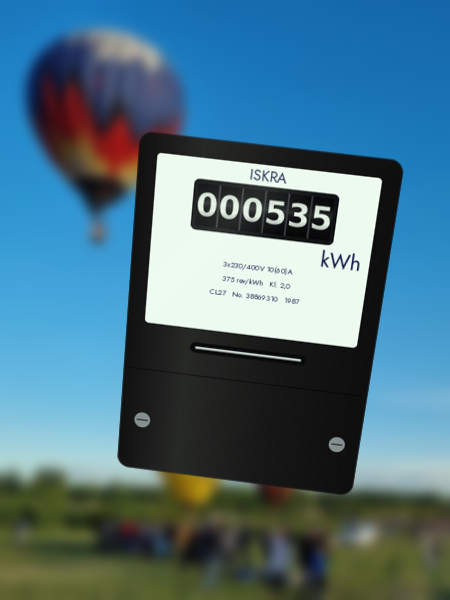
535 kWh
